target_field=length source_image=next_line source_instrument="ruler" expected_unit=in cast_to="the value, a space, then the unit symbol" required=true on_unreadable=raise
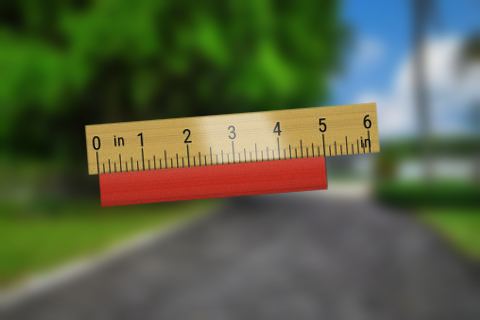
5 in
